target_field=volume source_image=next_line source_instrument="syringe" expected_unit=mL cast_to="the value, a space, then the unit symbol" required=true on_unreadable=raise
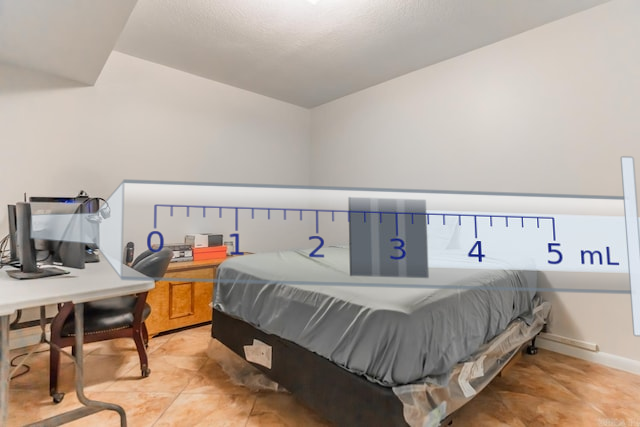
2.4 mL
